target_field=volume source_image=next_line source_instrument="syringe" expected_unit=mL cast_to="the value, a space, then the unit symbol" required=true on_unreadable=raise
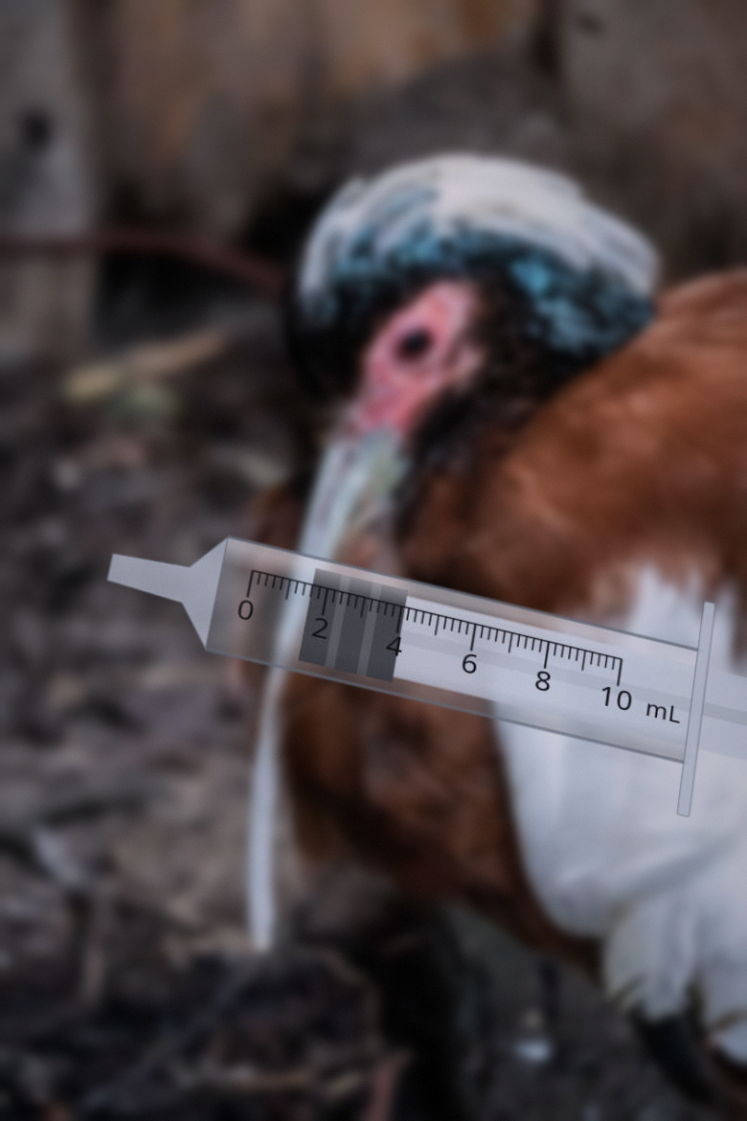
1.6 mL
